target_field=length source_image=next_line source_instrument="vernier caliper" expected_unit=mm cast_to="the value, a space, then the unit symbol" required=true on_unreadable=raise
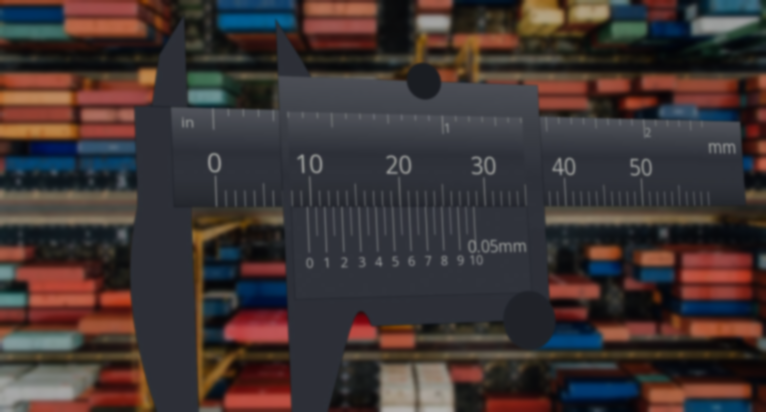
9.6 mm
